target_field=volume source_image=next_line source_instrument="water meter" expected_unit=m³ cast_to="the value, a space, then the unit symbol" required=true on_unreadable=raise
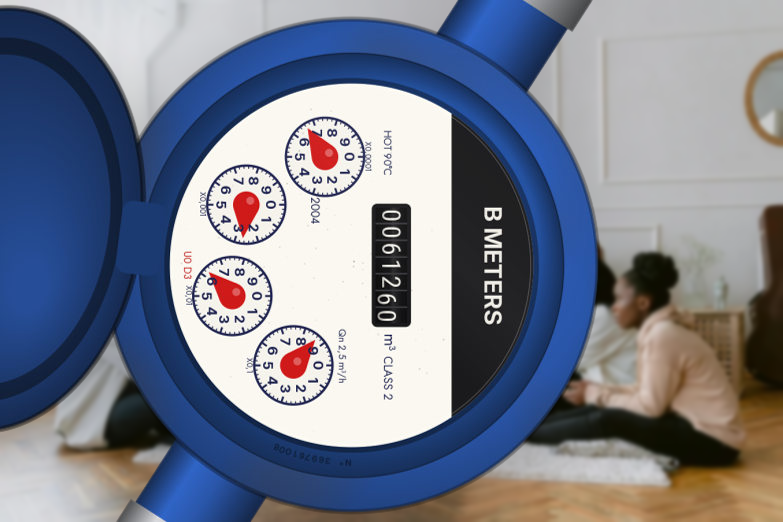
61259.8626 m³
